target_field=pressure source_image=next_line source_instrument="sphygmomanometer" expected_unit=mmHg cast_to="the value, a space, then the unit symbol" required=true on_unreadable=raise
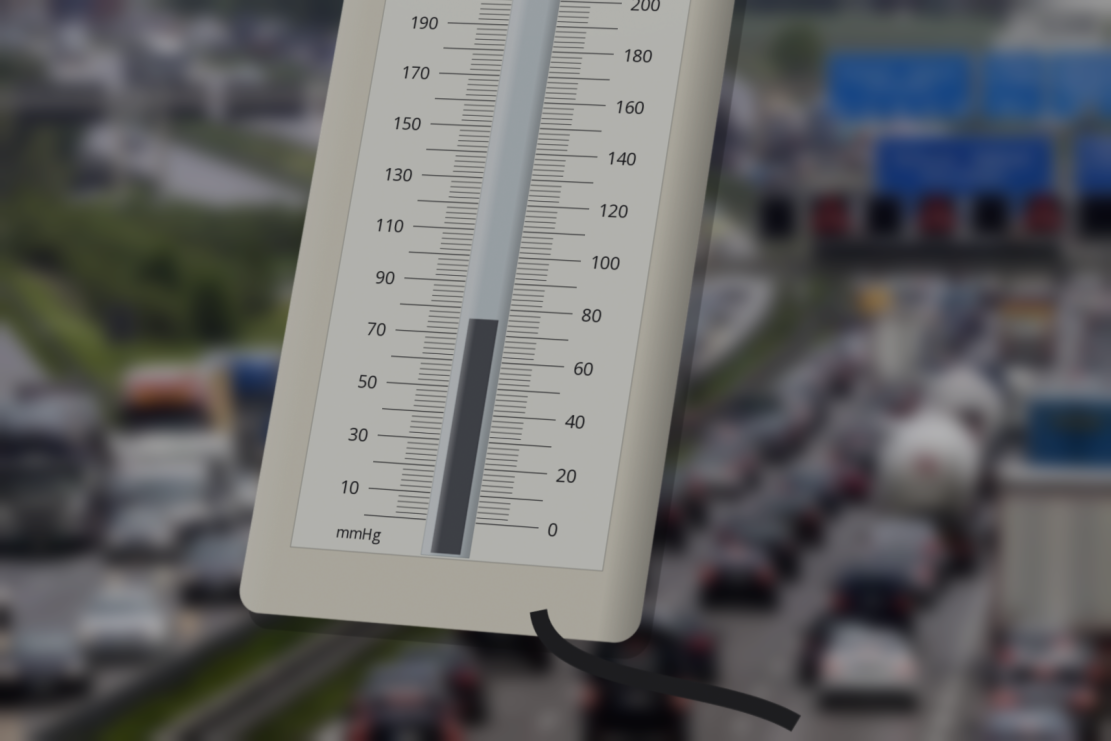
76 mmHg
